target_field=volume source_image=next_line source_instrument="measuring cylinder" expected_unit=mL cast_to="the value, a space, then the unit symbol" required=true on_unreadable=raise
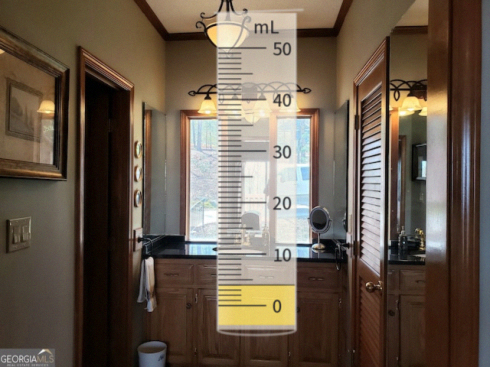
4 mL
